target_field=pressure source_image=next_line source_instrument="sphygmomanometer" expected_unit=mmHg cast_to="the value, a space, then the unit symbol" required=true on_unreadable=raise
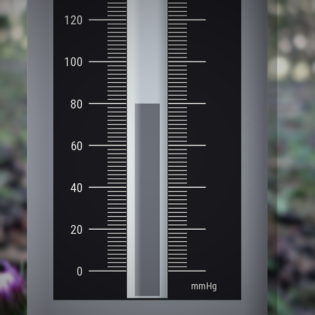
80 mmHg
